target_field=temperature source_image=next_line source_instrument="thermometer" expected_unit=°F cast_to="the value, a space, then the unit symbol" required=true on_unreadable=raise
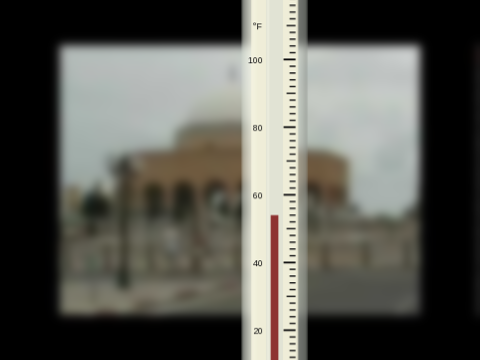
54 °F
